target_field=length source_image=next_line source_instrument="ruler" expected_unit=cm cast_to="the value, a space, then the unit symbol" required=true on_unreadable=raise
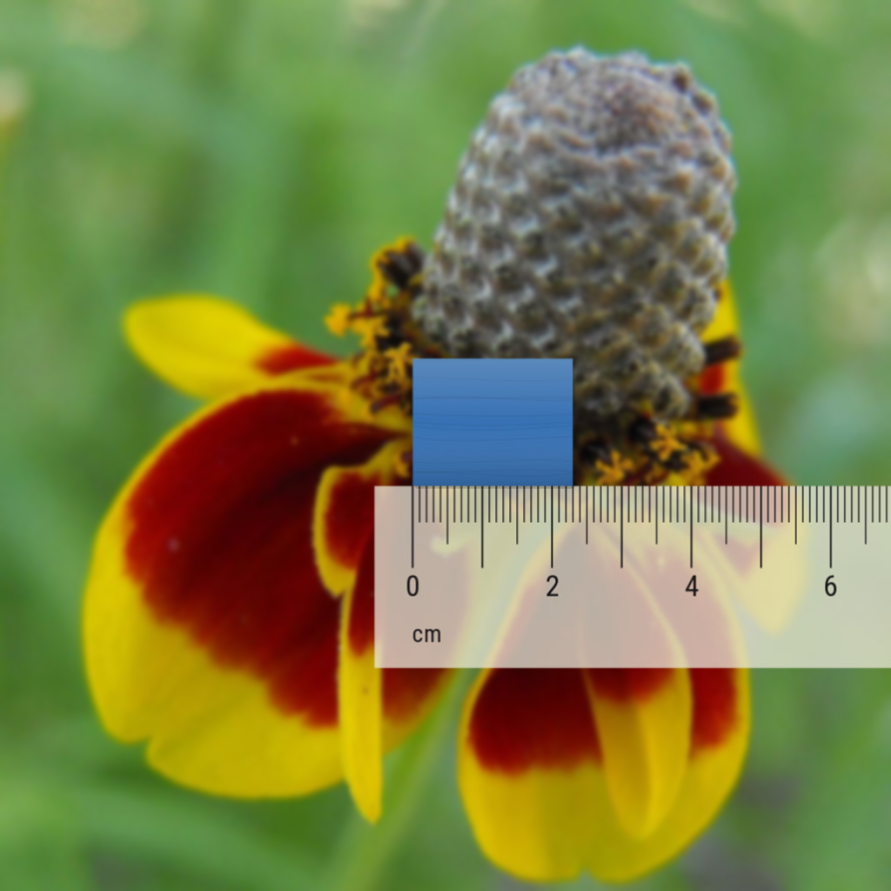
2.3 cm
